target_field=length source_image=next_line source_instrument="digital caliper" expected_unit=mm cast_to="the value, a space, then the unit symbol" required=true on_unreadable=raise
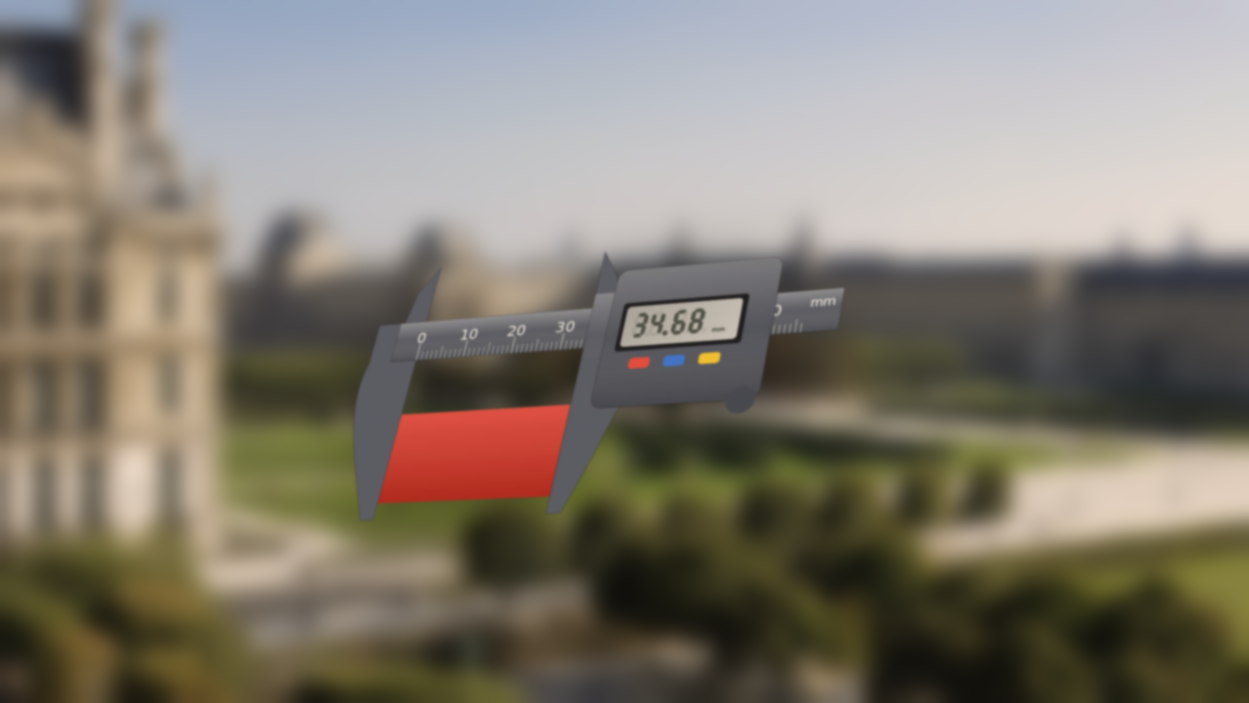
34.68 mm
